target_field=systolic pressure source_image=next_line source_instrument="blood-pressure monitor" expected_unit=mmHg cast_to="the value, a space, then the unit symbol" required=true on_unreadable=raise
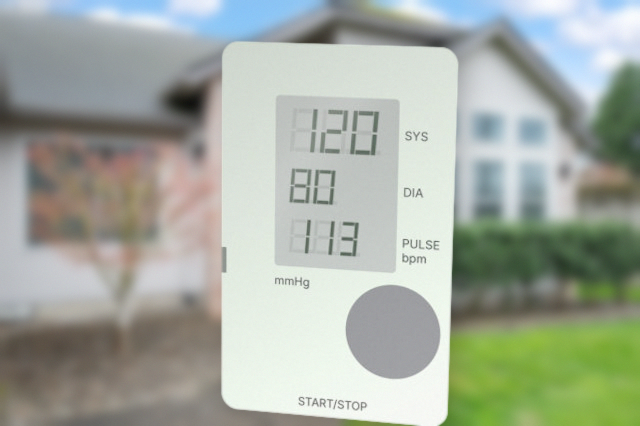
120 mmHg
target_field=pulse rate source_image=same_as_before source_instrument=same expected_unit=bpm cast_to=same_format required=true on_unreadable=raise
113 bpm
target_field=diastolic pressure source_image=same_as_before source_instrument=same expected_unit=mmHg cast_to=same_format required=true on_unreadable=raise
80 mmHg
